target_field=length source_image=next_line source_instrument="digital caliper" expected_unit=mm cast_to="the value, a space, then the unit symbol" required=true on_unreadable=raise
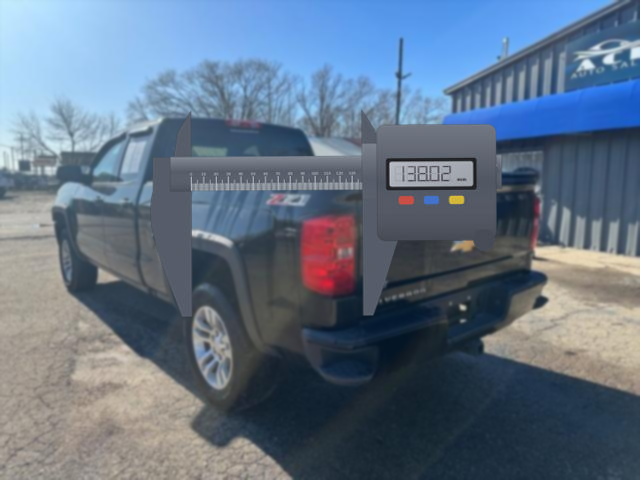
138.02 mm
